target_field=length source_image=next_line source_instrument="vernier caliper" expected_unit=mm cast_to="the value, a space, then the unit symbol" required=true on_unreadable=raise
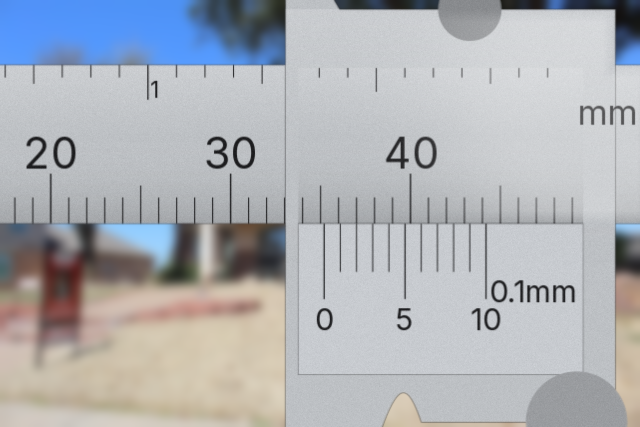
35.2 mm
